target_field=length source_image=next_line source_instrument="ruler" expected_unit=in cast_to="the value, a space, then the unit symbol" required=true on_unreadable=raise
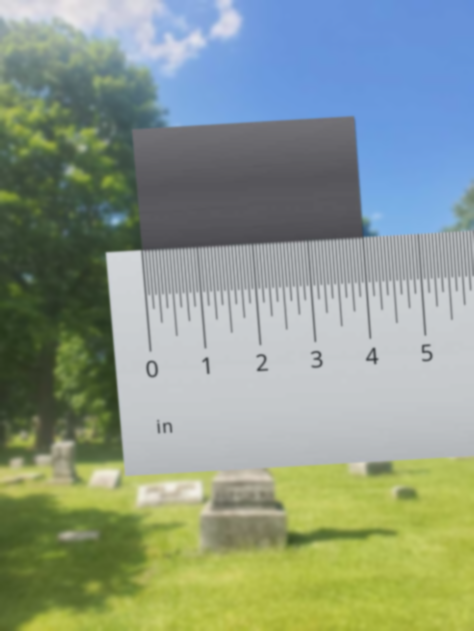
4 in
